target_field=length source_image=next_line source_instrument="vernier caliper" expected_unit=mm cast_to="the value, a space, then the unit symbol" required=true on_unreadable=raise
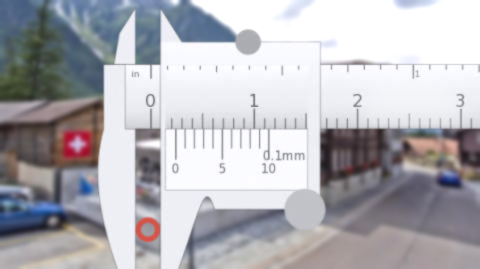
2.4 mm
